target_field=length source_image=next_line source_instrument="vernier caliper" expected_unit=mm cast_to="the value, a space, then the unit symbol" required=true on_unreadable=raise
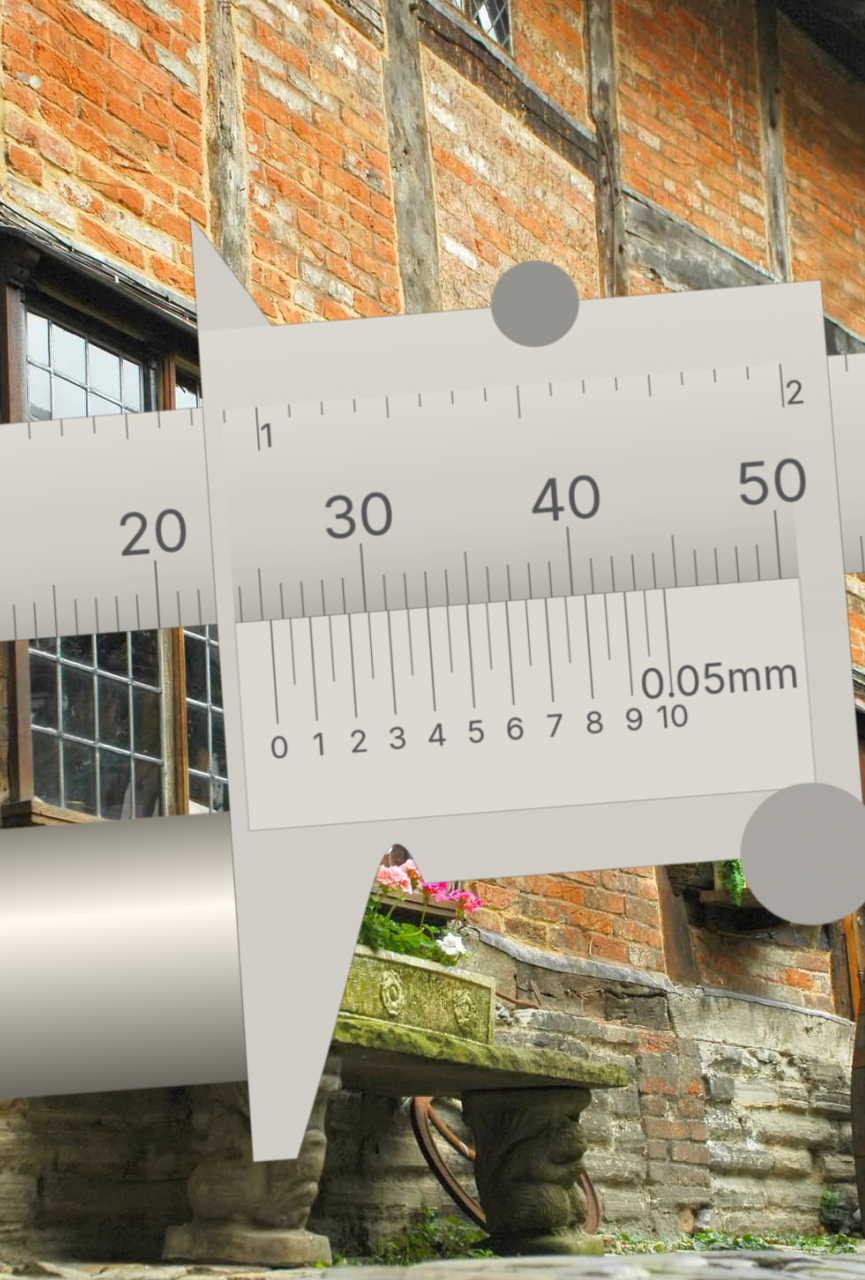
25.4 mm
